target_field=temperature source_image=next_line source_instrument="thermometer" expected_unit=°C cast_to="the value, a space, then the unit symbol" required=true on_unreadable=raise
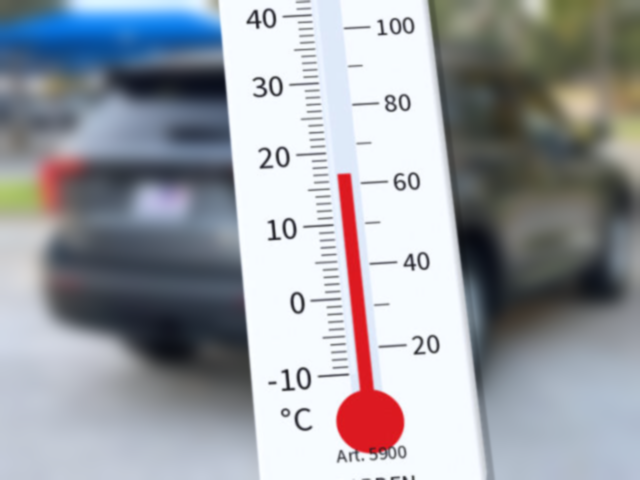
17 °C
